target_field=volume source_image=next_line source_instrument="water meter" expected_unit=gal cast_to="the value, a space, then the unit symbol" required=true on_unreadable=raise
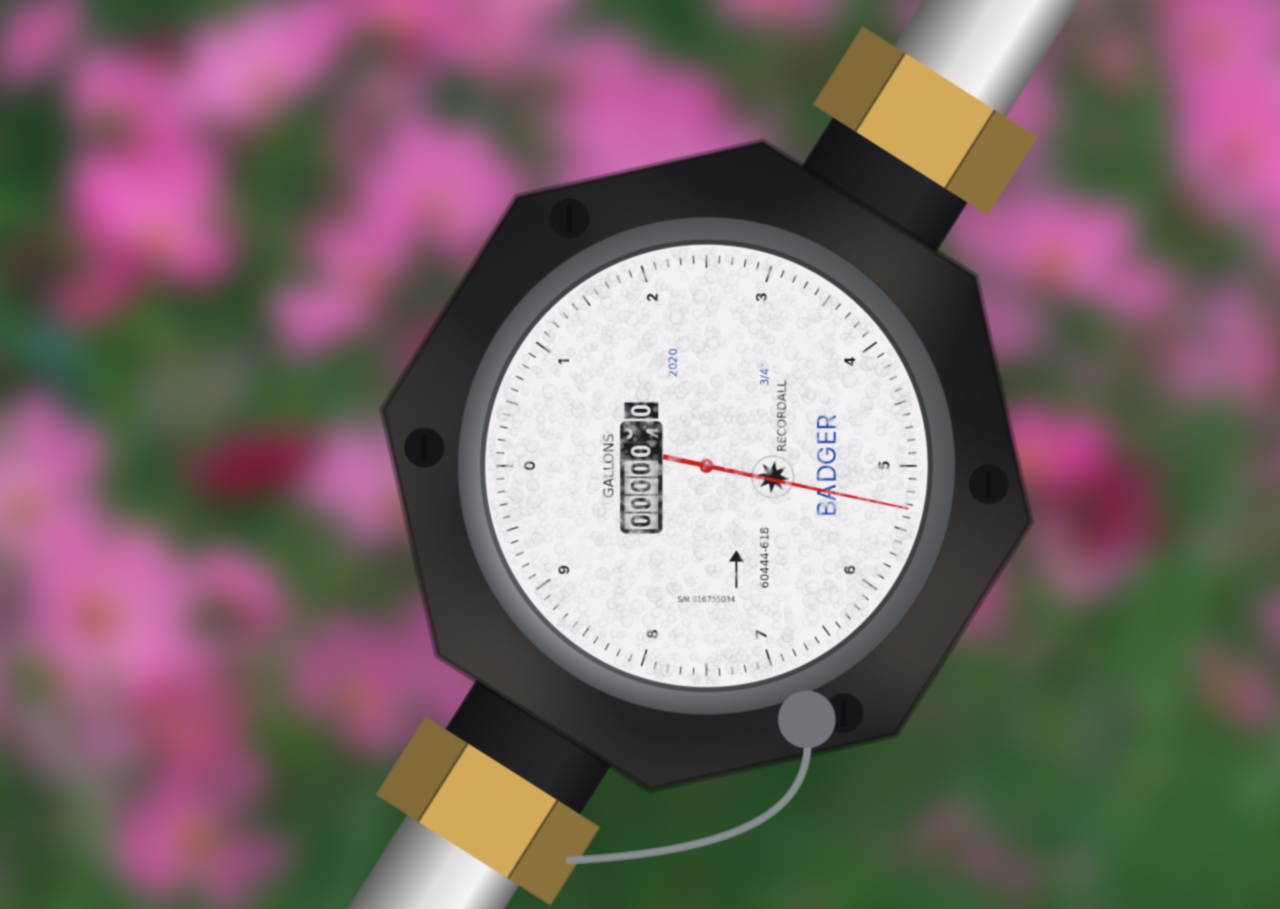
35.3 gal
